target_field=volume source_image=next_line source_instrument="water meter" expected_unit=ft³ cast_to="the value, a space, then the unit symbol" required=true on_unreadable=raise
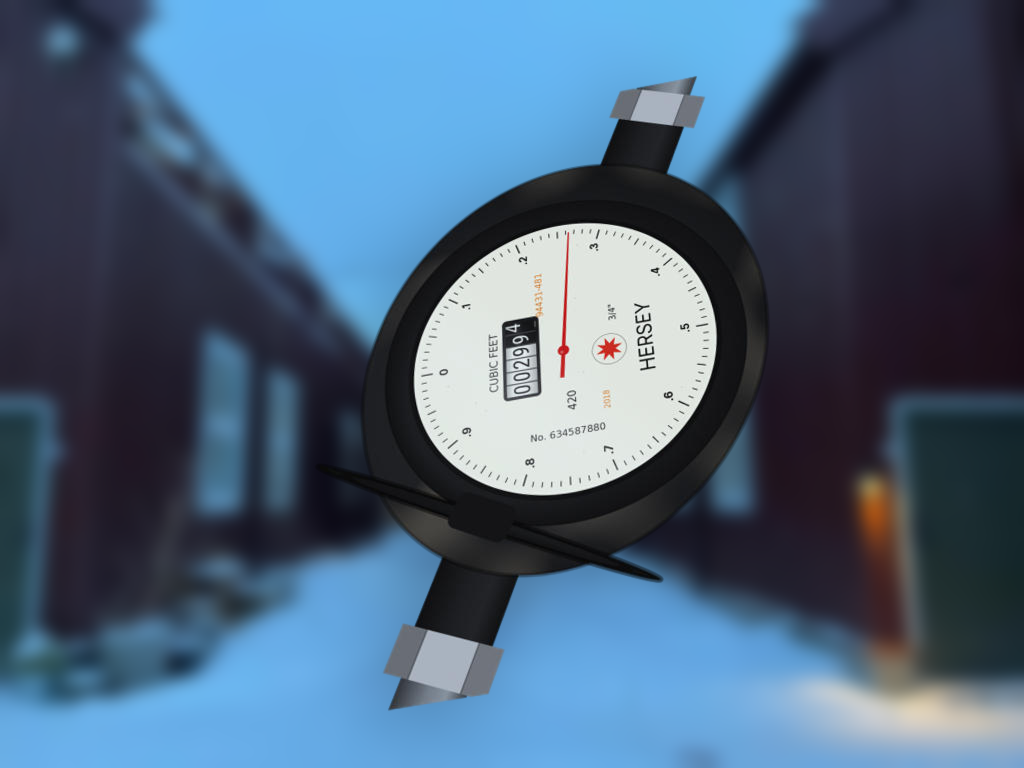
2994.26 ft³
